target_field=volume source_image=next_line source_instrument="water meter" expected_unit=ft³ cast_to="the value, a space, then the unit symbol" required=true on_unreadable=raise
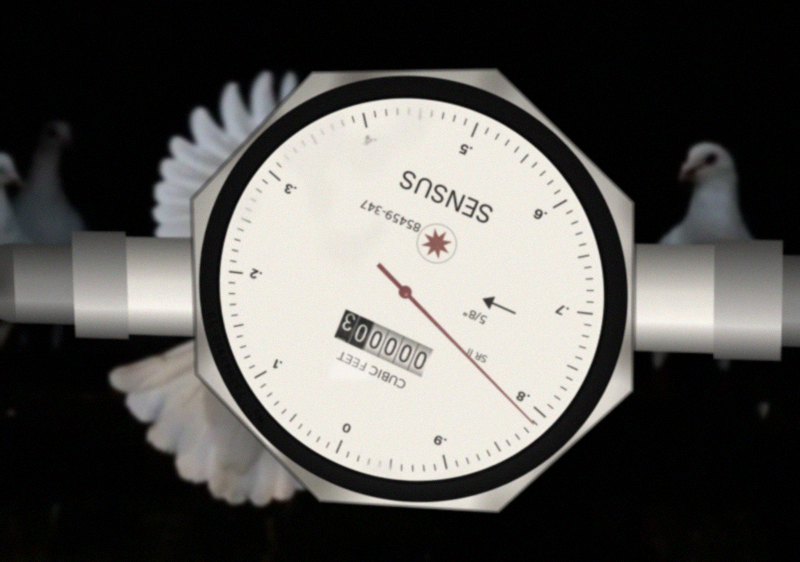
2.81 ft³
